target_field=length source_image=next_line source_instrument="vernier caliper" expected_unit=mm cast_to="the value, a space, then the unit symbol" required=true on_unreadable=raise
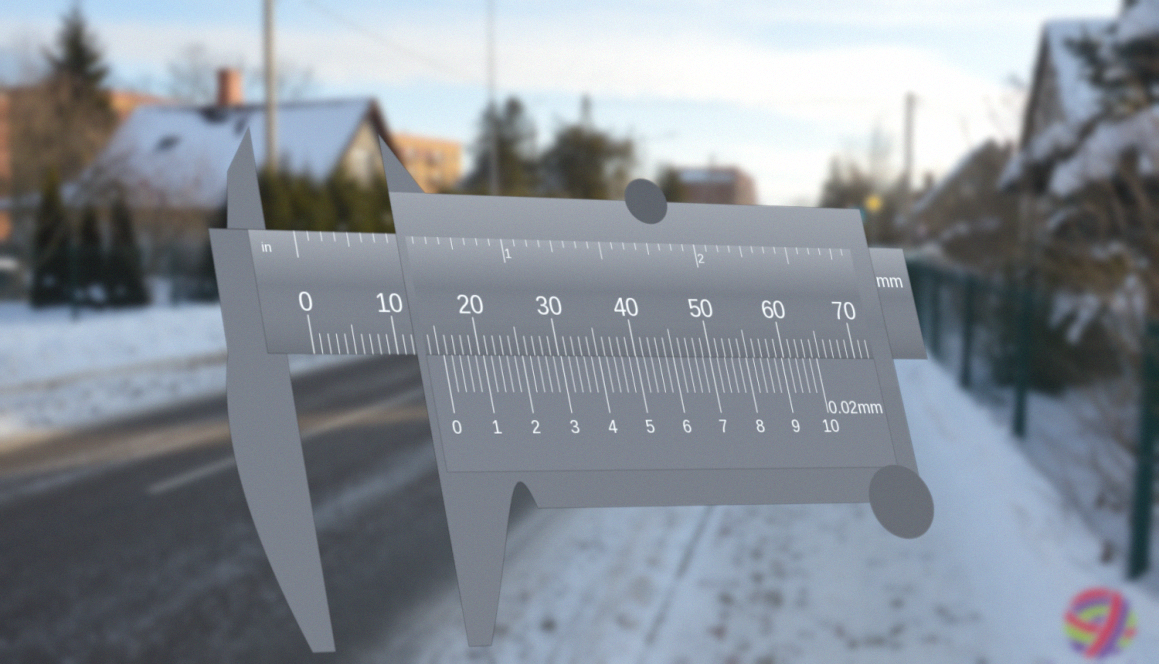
15.6 mm
